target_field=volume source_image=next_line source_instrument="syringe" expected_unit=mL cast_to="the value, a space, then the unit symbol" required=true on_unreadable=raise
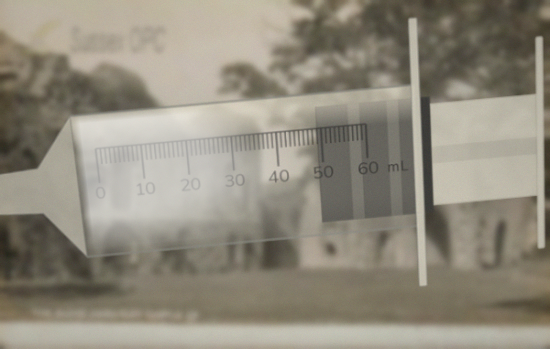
49 mL
